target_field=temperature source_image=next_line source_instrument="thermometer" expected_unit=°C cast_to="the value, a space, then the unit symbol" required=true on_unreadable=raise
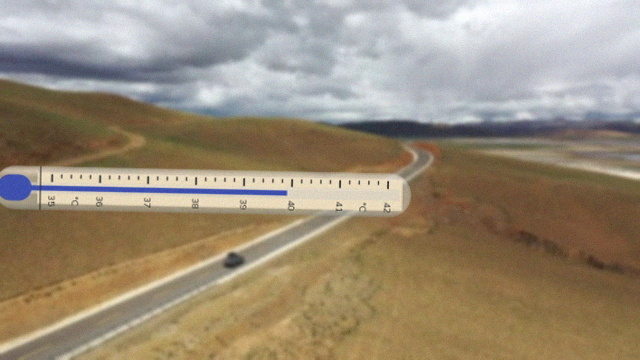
39.9 °C
